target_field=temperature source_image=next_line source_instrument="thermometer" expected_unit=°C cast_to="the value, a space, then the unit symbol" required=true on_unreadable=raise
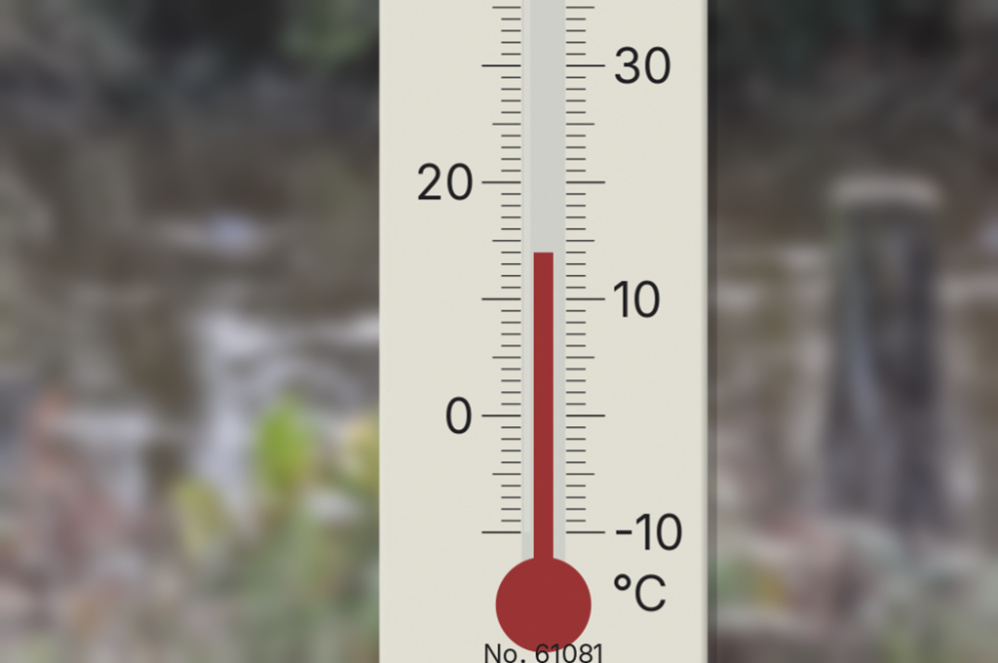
14 °C
